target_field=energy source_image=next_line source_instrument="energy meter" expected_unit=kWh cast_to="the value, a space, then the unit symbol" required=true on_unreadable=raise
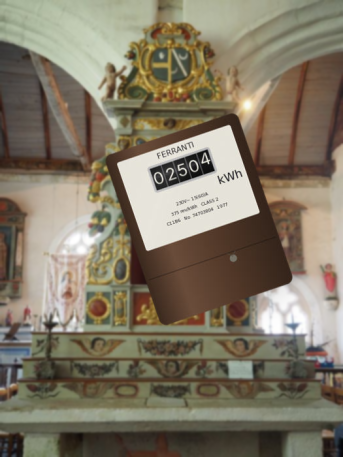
2504 kWh
